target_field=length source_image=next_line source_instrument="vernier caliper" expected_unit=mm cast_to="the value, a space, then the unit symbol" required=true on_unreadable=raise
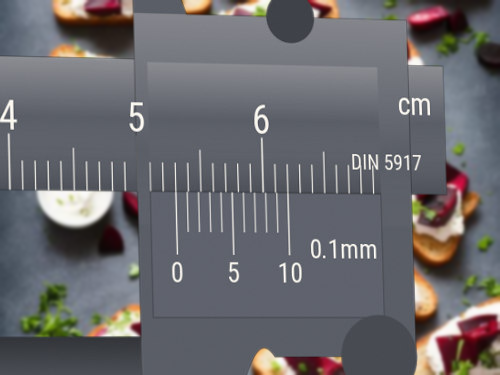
53.0 mm
